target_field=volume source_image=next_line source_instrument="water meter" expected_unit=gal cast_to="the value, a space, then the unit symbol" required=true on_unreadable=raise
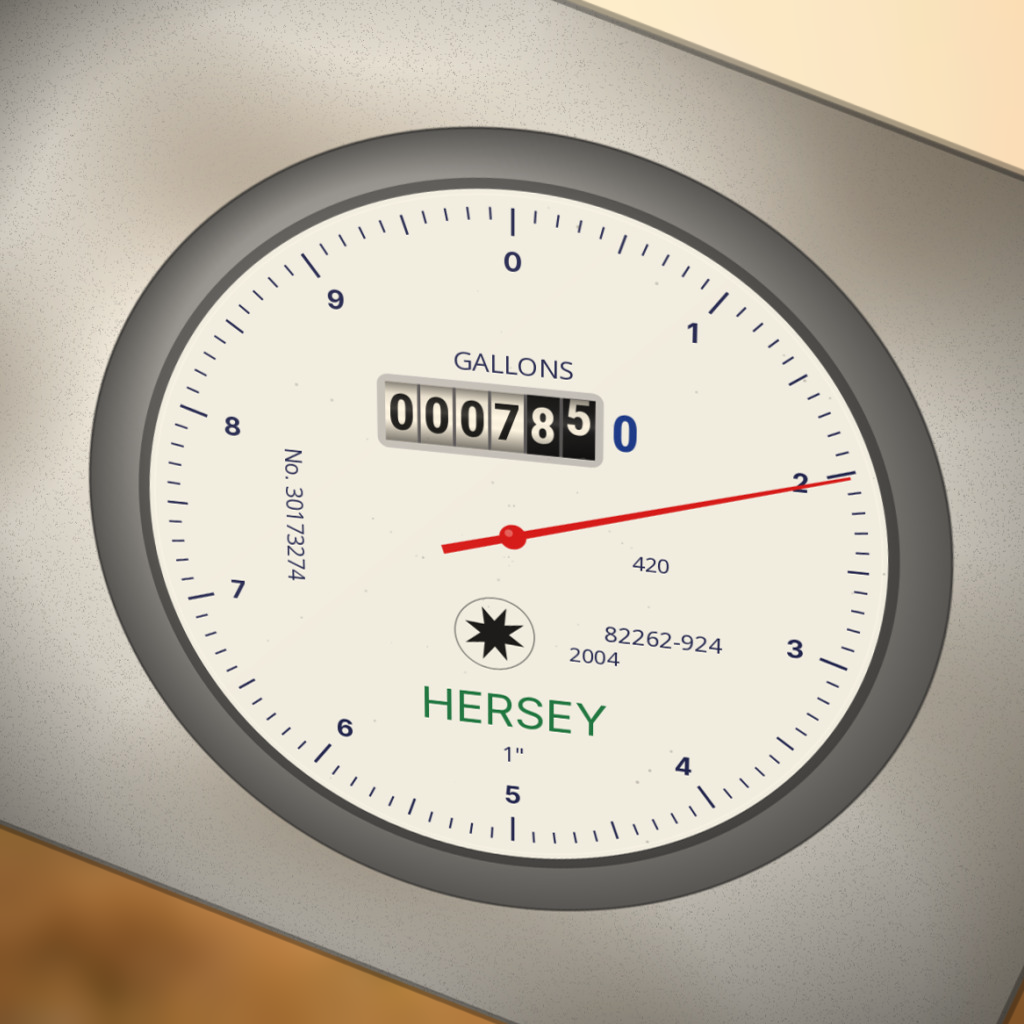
7852.0 gal
